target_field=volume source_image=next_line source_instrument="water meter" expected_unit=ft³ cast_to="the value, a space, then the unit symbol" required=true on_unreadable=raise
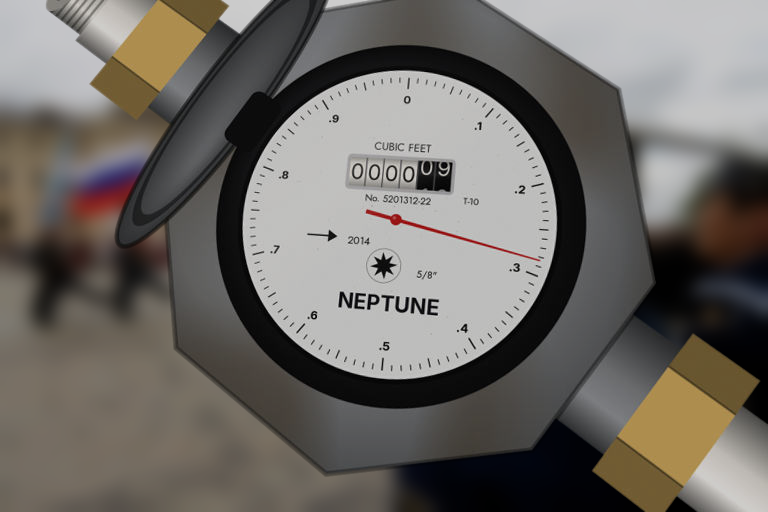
9.28 ft³
